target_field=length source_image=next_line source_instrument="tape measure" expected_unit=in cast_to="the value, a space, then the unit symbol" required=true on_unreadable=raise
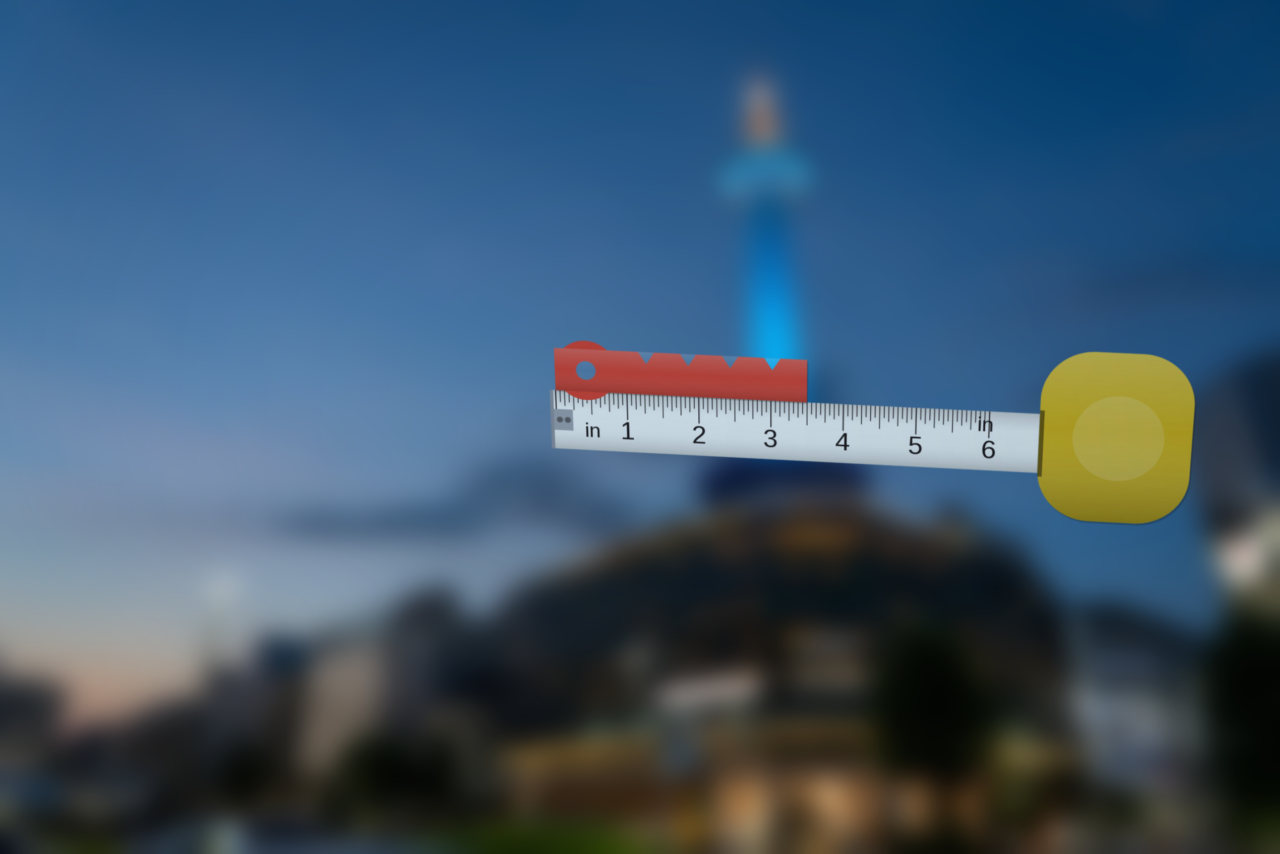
3.5 in
